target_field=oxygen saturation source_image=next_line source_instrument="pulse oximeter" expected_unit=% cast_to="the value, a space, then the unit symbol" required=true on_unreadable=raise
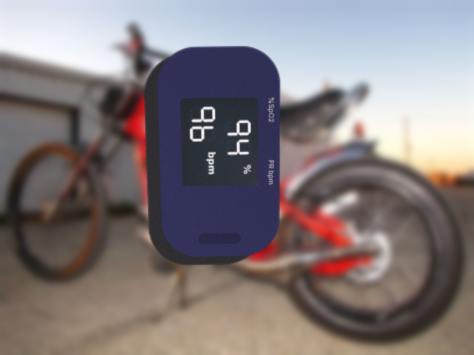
94 %
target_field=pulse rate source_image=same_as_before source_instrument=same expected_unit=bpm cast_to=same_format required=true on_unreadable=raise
96 bpm
